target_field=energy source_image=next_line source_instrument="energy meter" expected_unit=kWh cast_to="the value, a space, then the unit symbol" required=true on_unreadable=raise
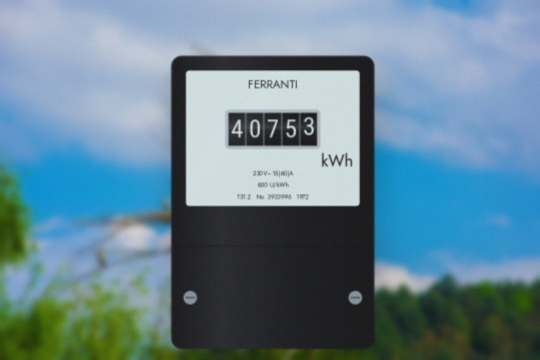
40753 kWh
